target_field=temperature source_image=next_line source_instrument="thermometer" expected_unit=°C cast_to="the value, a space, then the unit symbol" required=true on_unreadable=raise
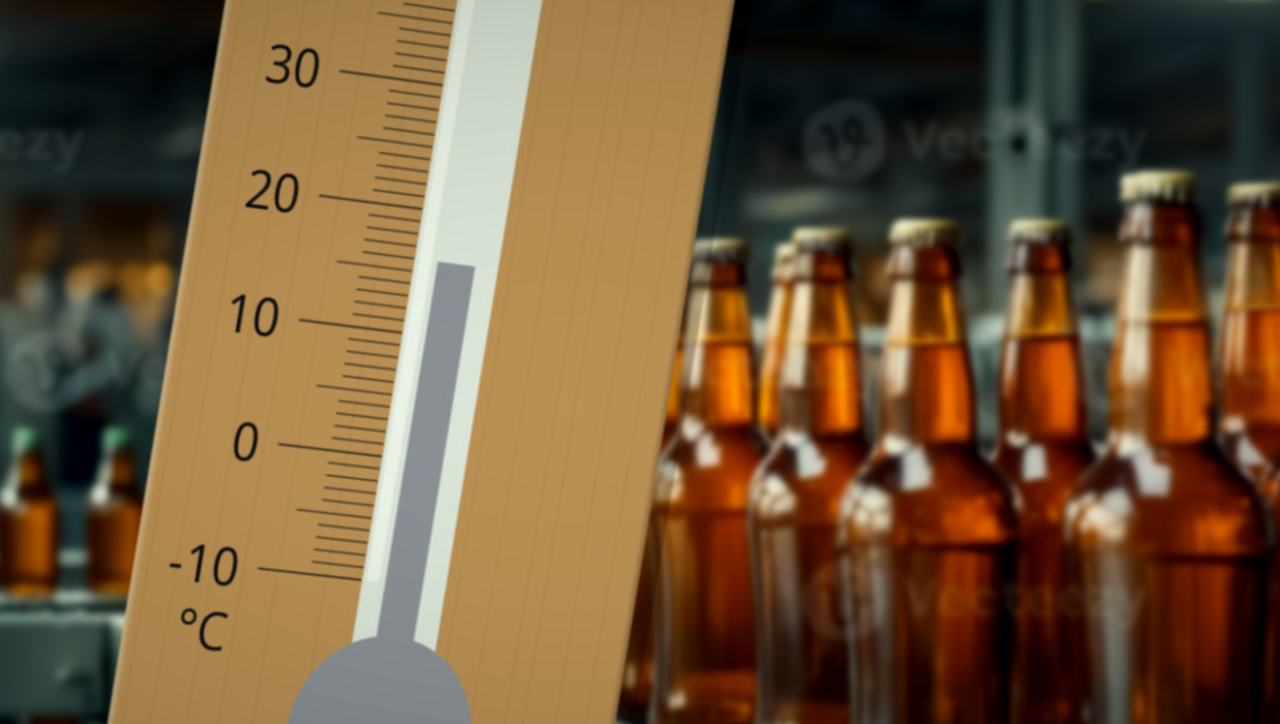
16 °C
